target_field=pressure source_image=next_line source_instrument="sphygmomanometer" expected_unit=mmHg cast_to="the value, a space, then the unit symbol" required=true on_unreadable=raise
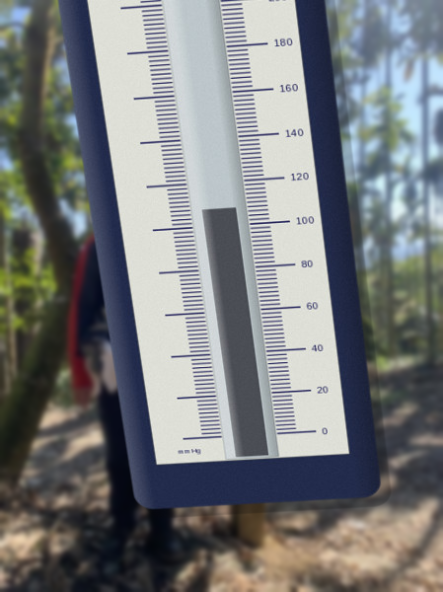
108 mmHg
